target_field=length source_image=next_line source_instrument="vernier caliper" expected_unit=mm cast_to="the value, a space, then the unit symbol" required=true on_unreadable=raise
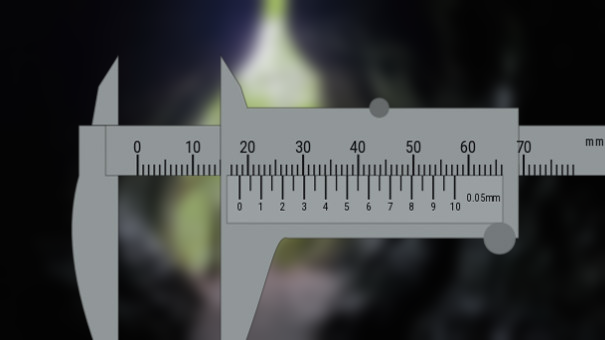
18.5 mm
